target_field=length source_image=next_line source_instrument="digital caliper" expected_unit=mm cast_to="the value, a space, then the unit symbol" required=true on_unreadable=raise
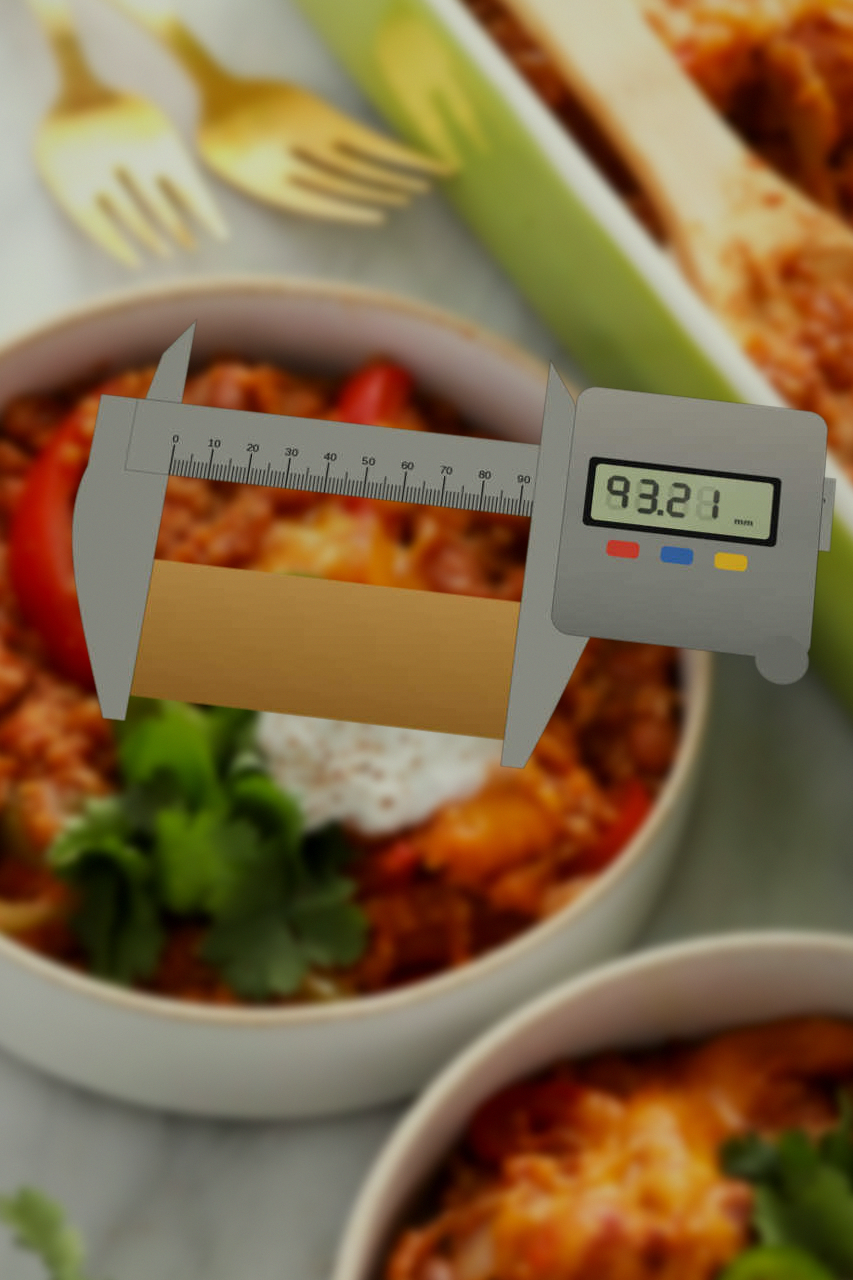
93.21 mm
